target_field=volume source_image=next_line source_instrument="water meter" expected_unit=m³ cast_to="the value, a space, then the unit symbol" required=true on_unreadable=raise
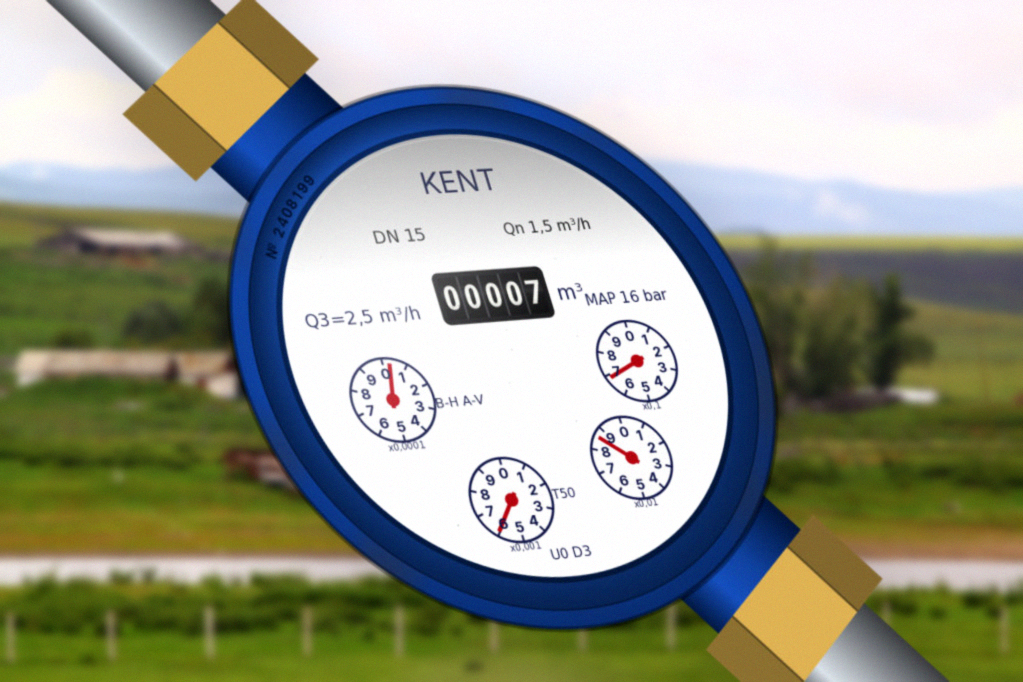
7.6860 m³
